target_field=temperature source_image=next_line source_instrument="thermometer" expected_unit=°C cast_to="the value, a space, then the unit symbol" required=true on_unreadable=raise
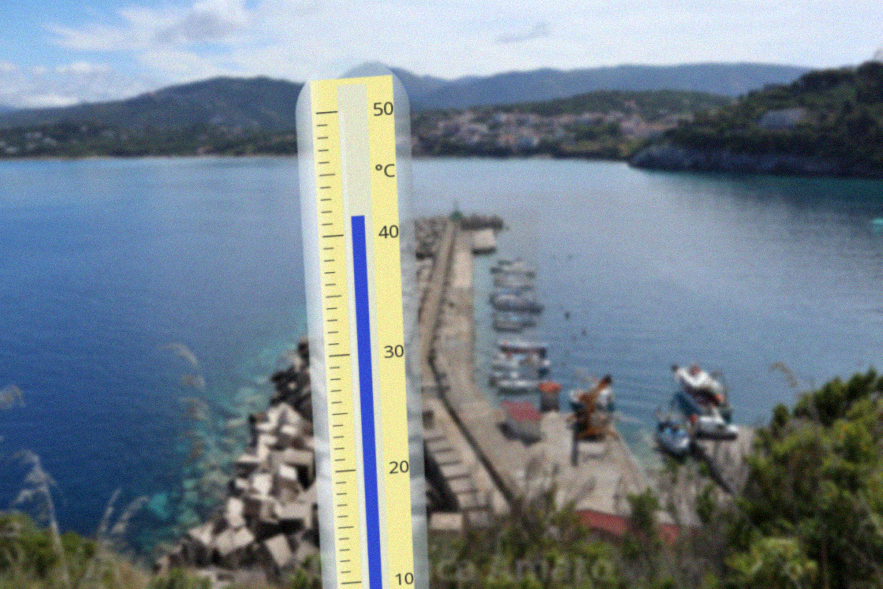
41.5 °C
